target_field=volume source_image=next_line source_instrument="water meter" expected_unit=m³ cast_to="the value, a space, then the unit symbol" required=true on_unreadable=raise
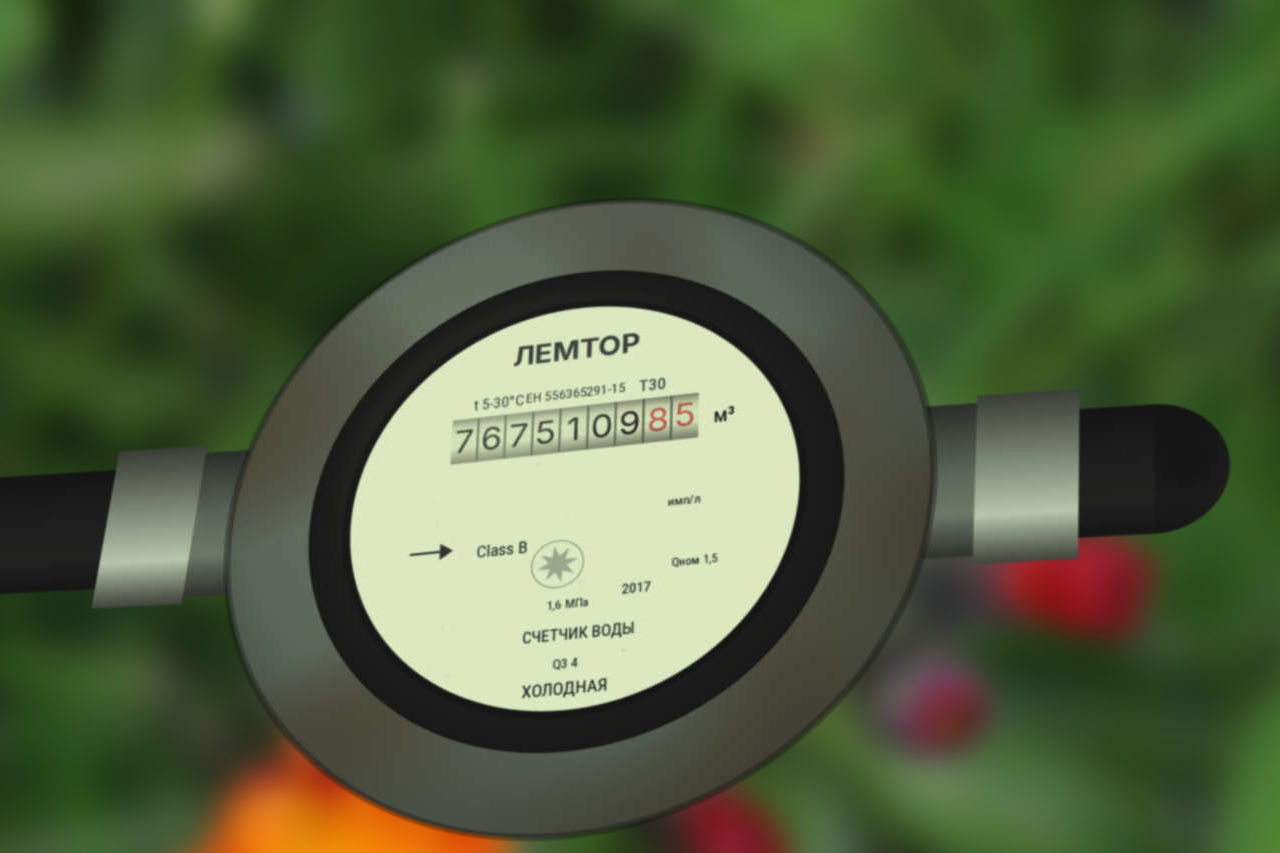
7675109.85 m³
